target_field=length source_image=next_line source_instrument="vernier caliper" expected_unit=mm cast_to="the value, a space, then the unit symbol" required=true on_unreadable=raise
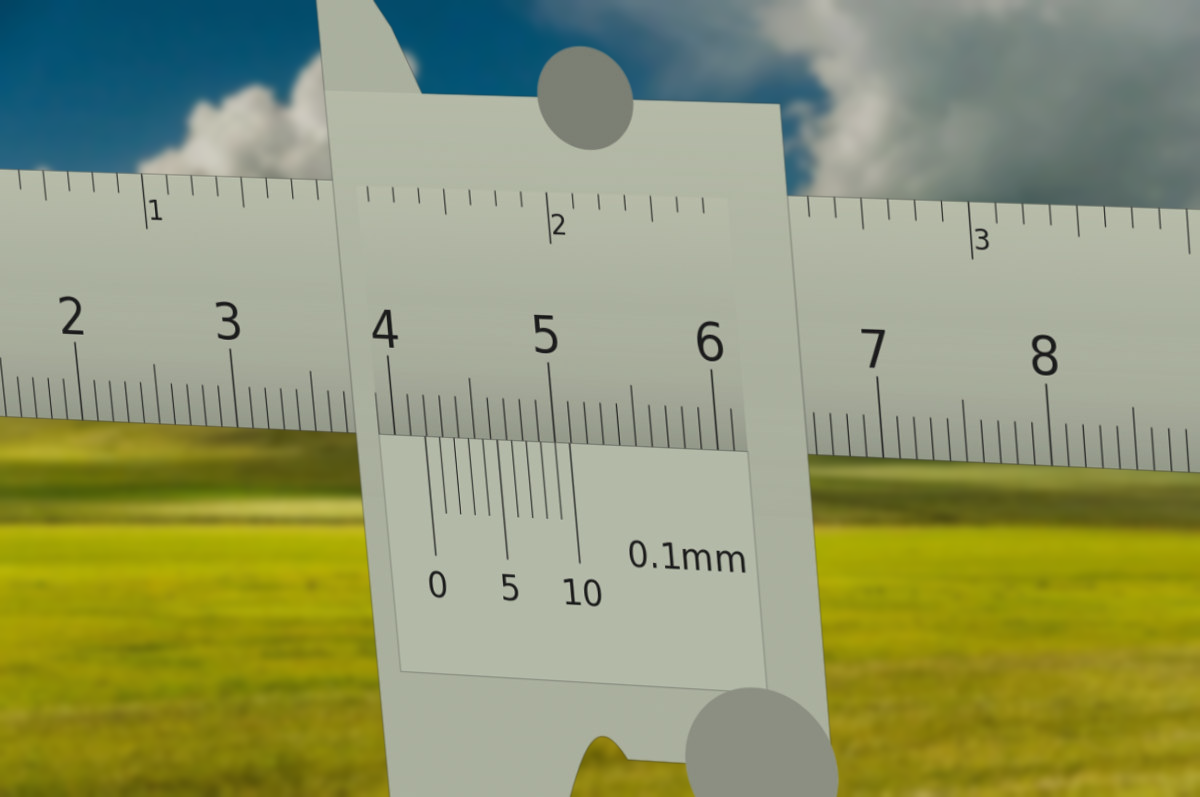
41.9 mm
